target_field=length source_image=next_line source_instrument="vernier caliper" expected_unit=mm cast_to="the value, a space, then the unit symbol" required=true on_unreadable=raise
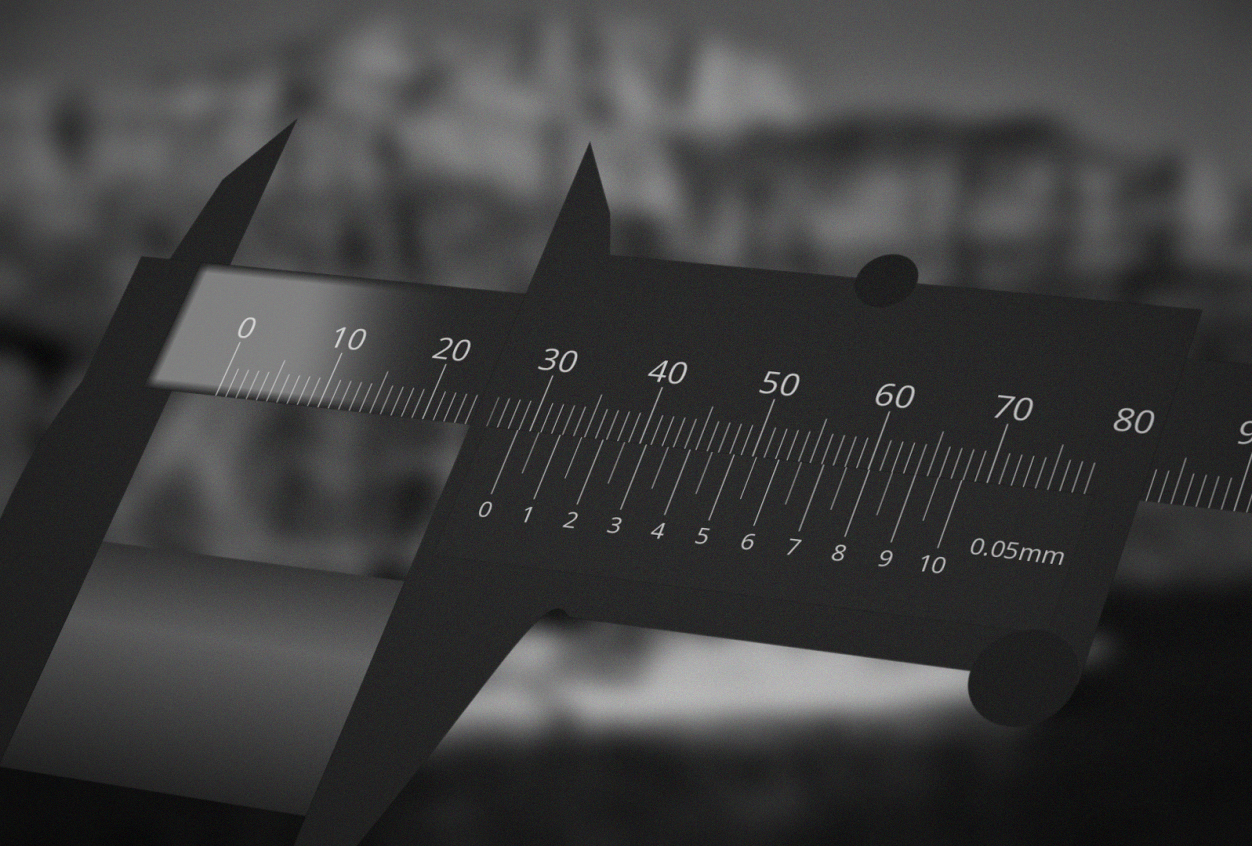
28.9 mm
